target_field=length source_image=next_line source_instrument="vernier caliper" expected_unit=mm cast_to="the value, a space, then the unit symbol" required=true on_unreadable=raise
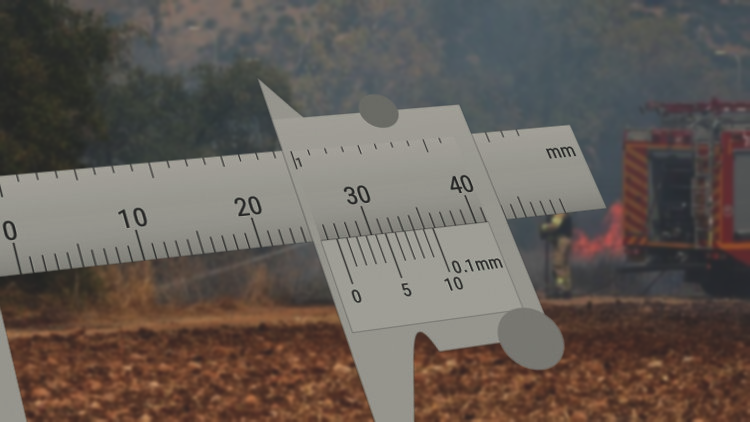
26.8 mm
